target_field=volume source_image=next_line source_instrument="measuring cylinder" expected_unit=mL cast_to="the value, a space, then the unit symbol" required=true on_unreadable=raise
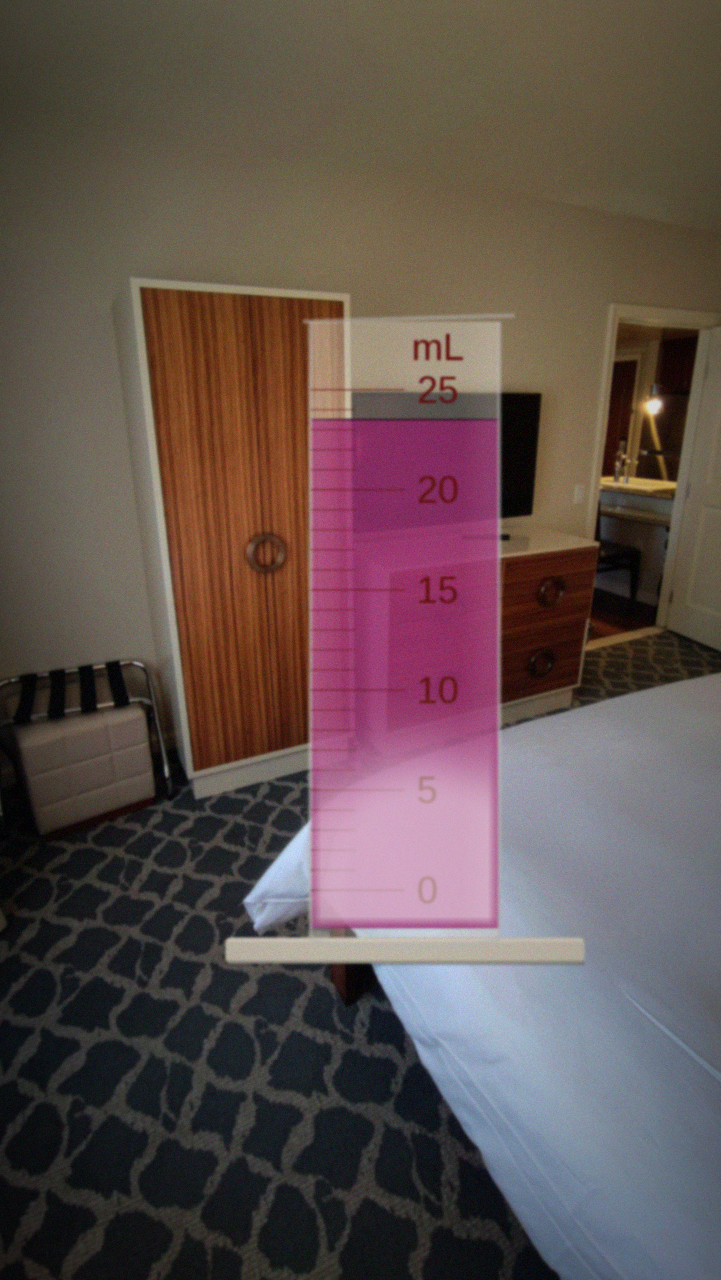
23.5 mL
